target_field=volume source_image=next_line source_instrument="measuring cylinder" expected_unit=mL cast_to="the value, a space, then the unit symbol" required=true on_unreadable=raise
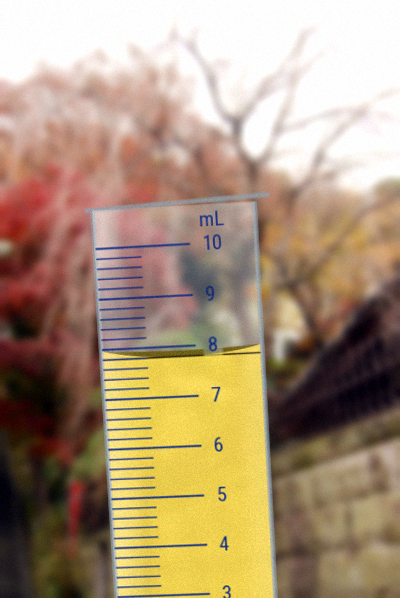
7.8 mL
